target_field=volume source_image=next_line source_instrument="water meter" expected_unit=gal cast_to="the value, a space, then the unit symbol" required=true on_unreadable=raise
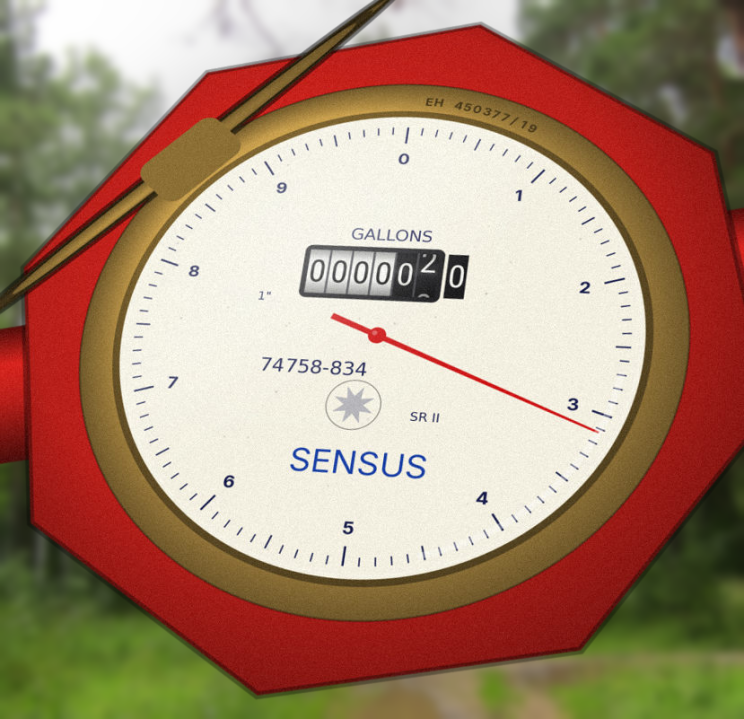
23.1 gal
